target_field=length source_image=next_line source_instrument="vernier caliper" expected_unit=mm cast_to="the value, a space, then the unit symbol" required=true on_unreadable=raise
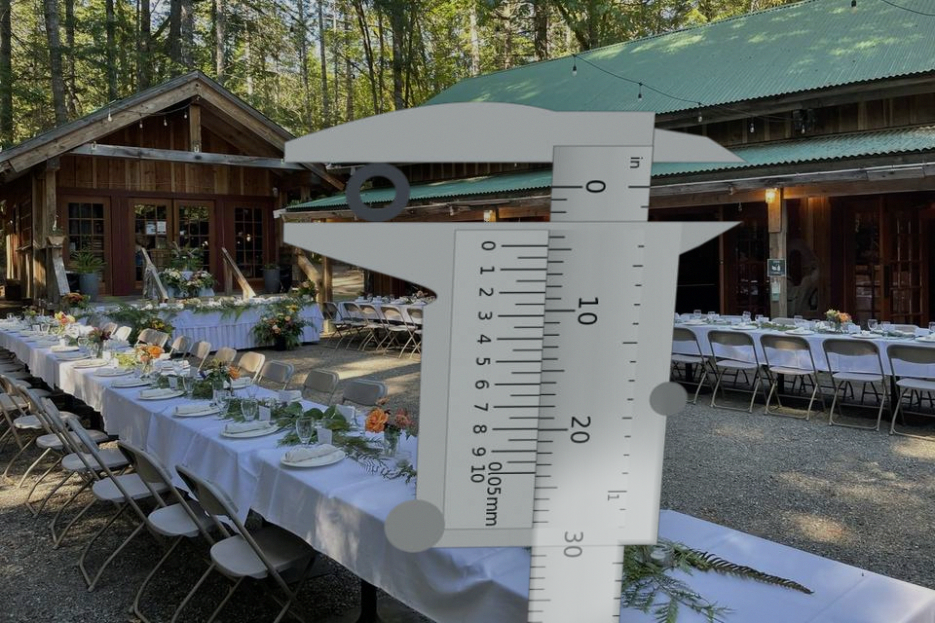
4.7 mm
